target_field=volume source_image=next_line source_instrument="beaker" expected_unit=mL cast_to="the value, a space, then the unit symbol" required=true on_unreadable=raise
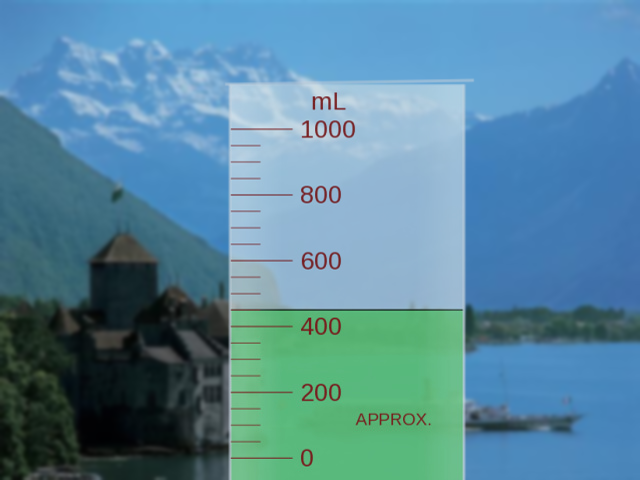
450 mL
